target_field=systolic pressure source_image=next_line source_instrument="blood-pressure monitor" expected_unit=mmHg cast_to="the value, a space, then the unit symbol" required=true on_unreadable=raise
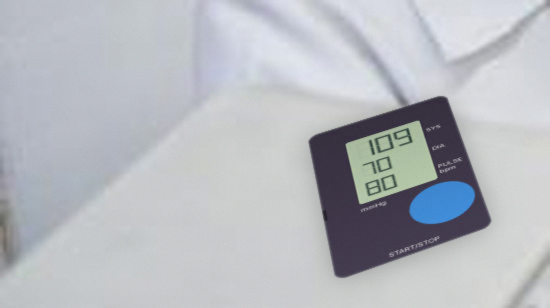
109 mmHg
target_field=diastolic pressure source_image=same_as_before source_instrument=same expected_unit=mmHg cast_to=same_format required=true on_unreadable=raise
70 mmHg
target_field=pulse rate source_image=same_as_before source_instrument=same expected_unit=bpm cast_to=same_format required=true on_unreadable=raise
80 bpm
